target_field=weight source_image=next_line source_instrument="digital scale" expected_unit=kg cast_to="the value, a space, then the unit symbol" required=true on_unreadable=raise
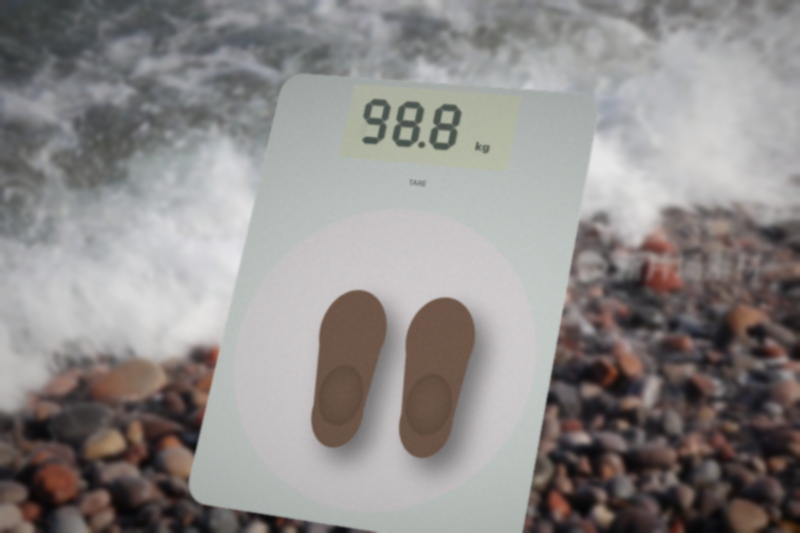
98.8 kg
